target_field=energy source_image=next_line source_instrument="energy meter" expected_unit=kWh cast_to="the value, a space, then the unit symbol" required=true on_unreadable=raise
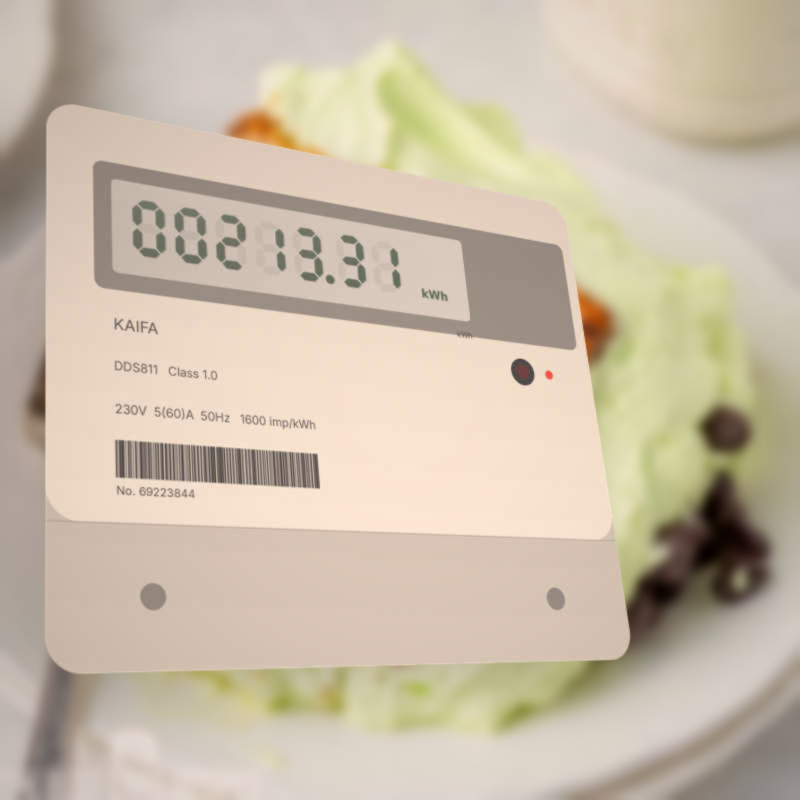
213.31 kWh
